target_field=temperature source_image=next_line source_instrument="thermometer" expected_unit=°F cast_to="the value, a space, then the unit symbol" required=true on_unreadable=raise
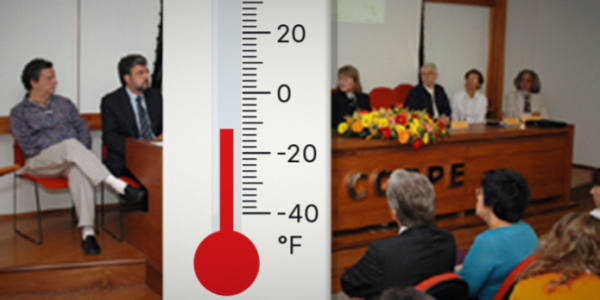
-12 °F
